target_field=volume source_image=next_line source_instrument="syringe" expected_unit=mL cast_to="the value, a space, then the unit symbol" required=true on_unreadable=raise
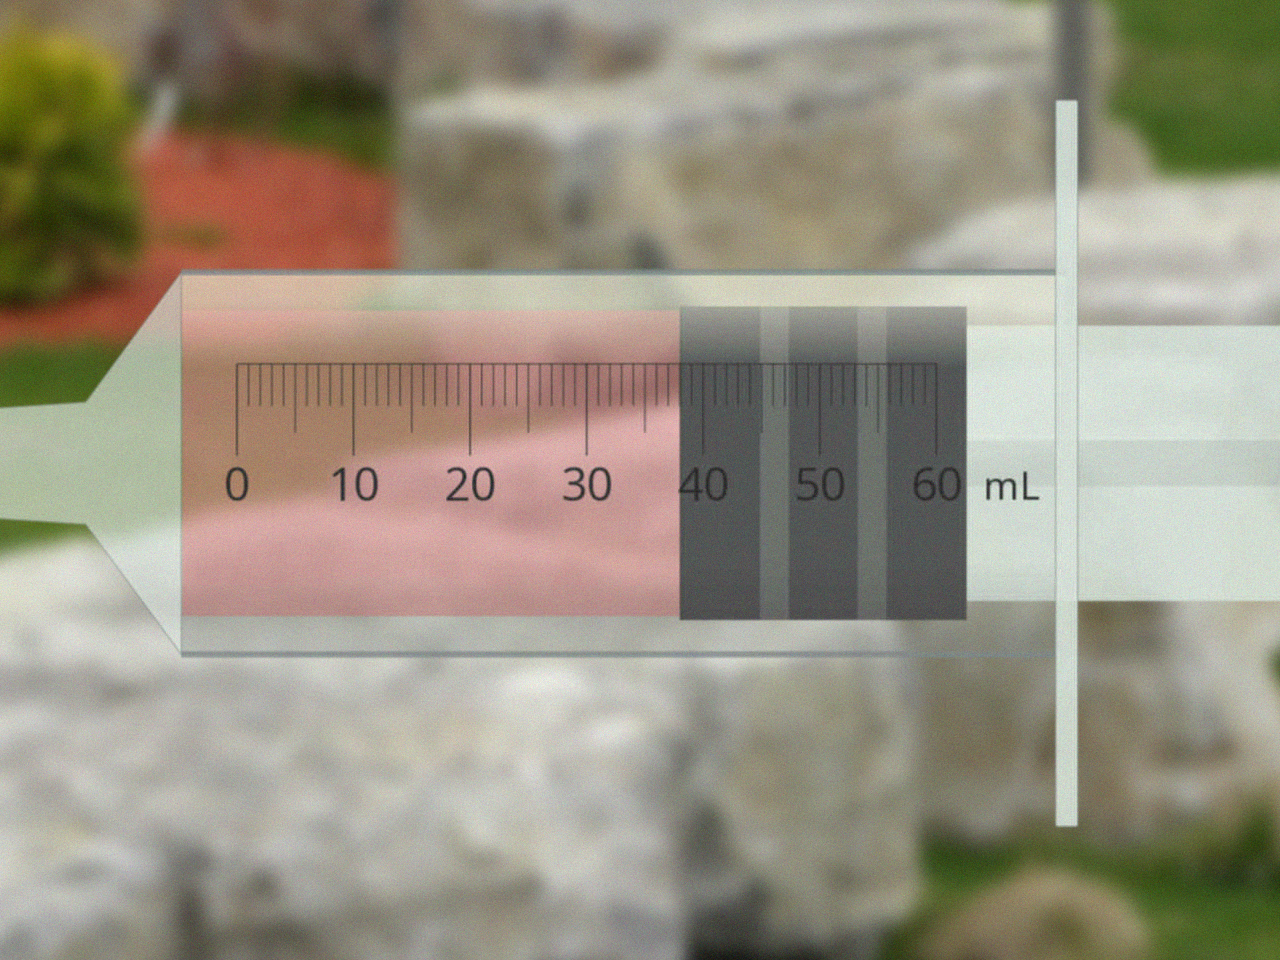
38 mL
